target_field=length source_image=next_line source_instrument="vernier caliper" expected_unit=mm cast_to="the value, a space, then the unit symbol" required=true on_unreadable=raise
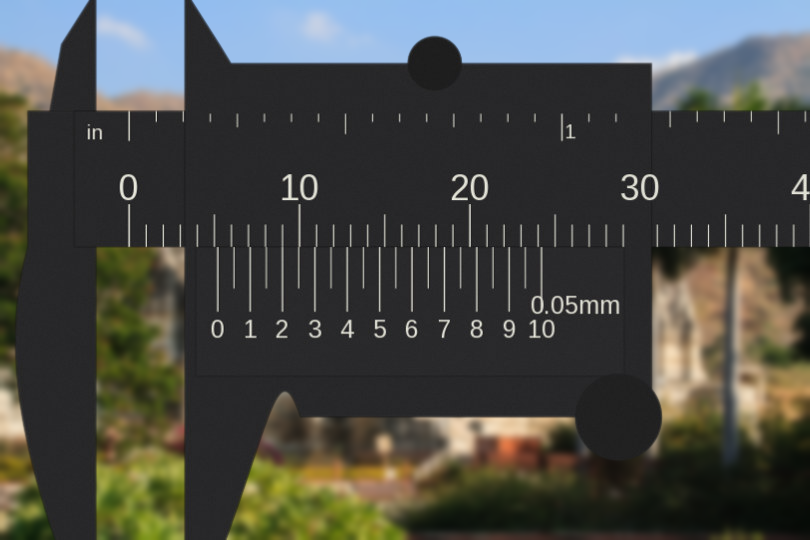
5.2 mm
